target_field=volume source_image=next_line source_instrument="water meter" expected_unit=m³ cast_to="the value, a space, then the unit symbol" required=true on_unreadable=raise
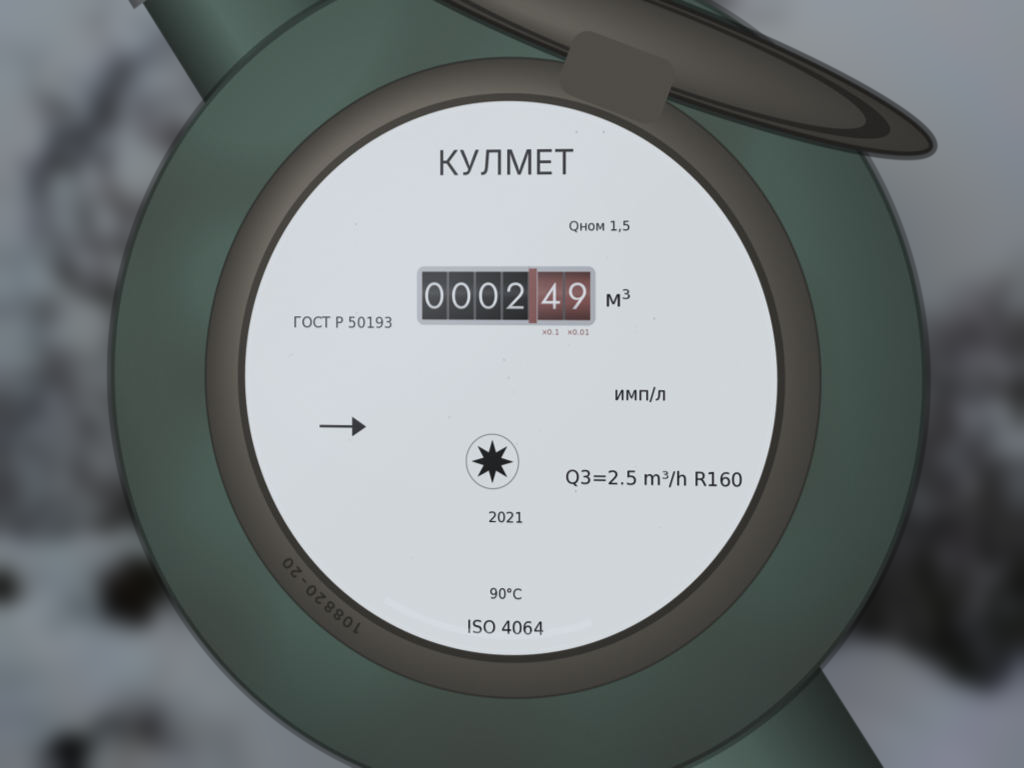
2.49 m³
